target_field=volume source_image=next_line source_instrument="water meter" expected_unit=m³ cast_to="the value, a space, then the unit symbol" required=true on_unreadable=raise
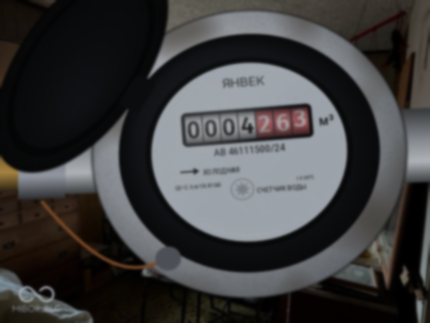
4.263 m³
